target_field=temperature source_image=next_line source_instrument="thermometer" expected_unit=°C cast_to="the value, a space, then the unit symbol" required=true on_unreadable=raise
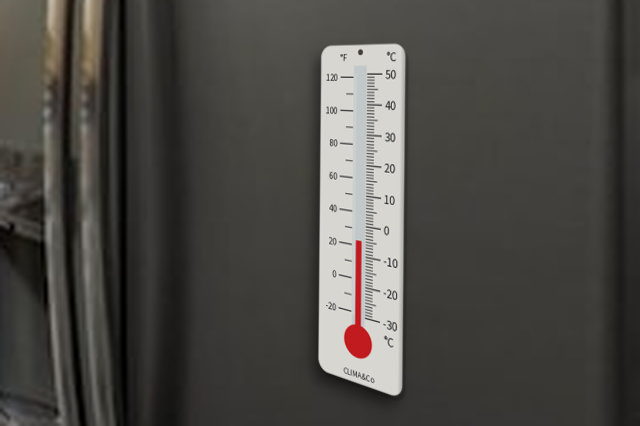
-5 °C
